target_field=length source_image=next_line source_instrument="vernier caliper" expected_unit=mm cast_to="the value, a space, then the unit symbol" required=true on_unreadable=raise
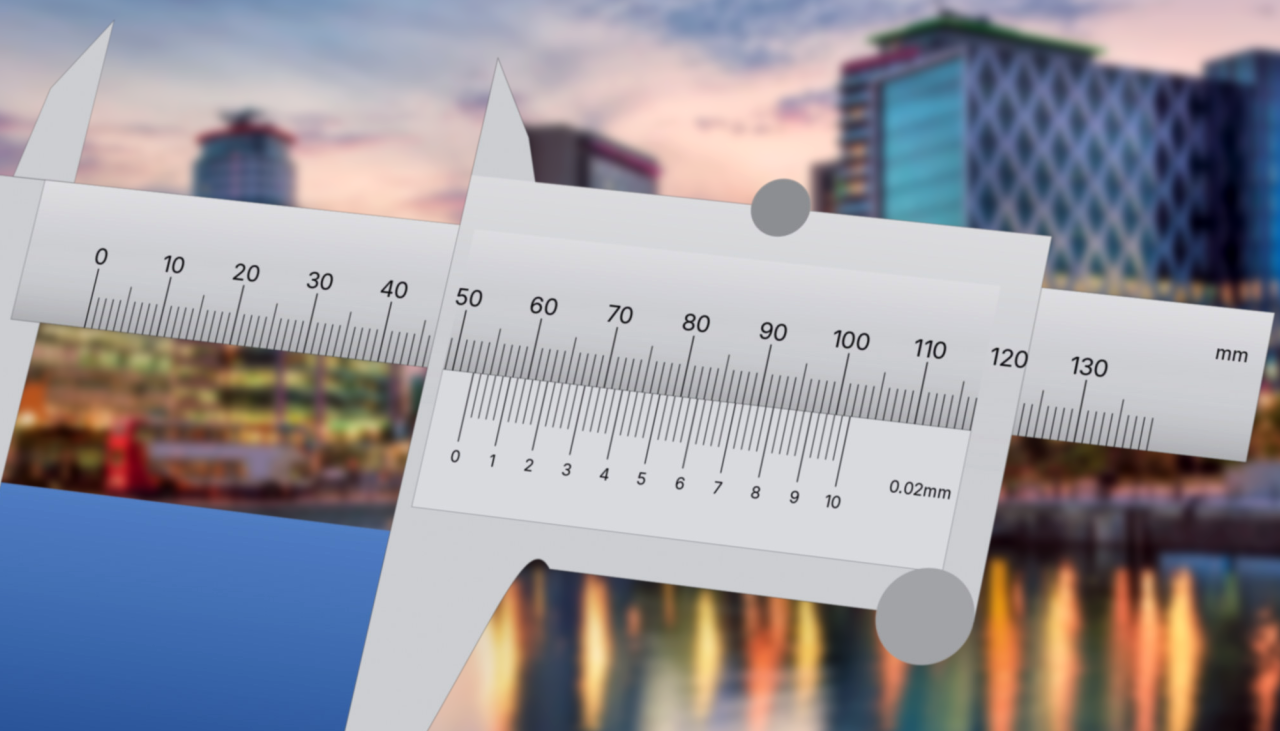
52.8 mm
